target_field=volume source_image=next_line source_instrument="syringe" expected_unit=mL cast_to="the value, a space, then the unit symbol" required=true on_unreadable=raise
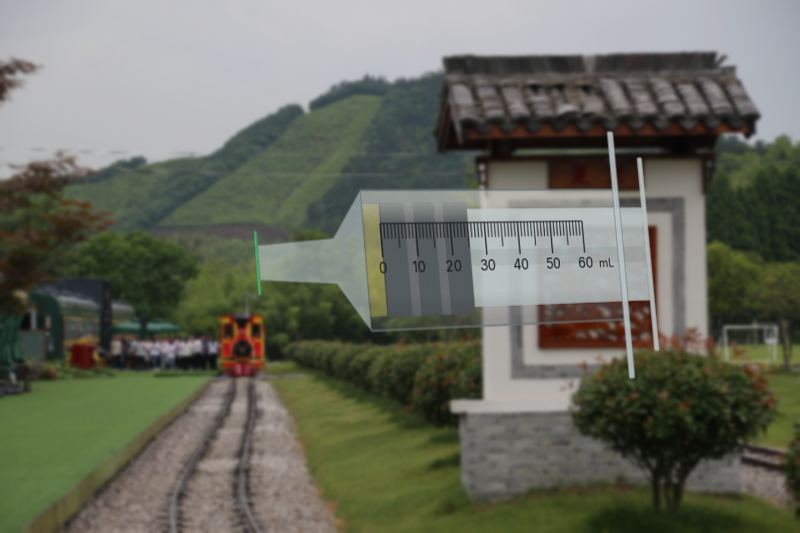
0 mL
